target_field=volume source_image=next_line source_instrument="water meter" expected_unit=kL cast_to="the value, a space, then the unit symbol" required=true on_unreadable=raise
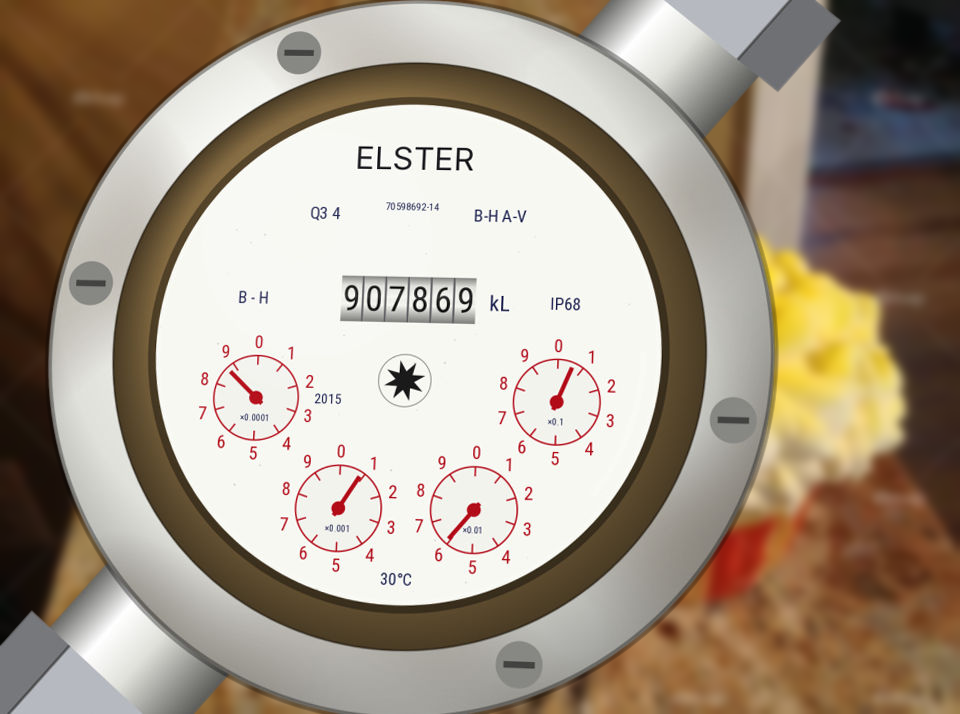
907869.0608 kL
